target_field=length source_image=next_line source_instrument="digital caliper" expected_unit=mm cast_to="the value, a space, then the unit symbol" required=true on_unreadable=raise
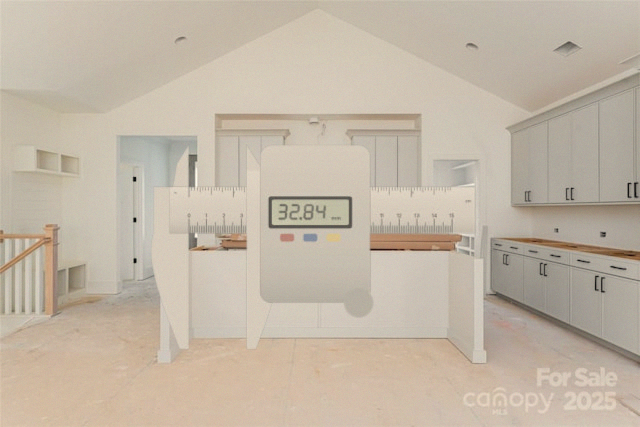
32.84 mm
